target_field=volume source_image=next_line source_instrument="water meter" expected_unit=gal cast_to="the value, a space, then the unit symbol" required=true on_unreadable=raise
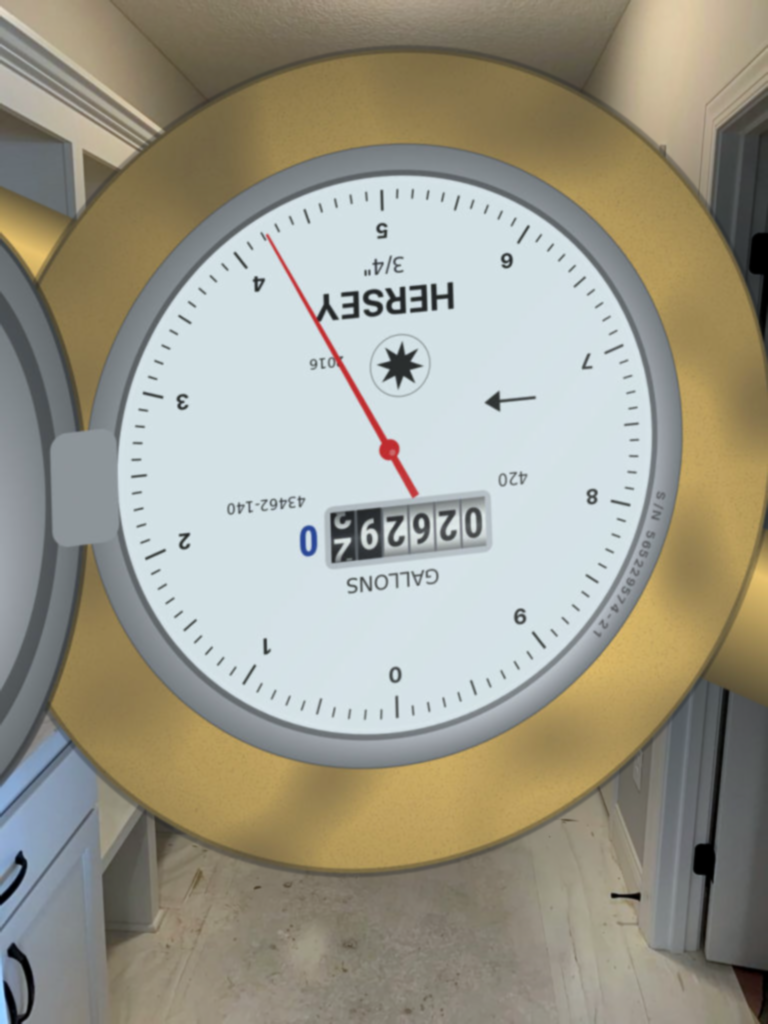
262924.2 gal
